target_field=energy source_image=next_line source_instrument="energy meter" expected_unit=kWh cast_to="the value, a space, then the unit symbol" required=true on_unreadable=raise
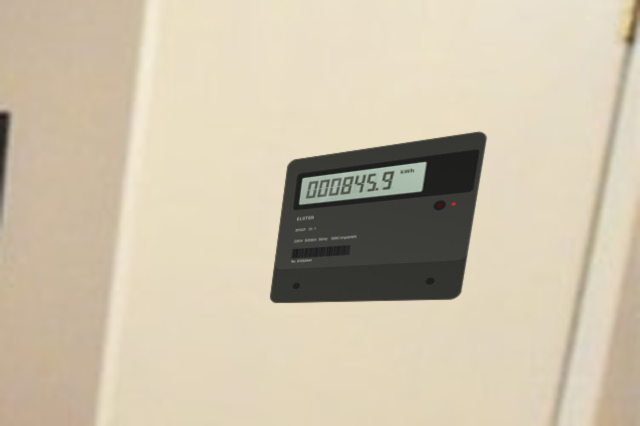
845.9 kWh
